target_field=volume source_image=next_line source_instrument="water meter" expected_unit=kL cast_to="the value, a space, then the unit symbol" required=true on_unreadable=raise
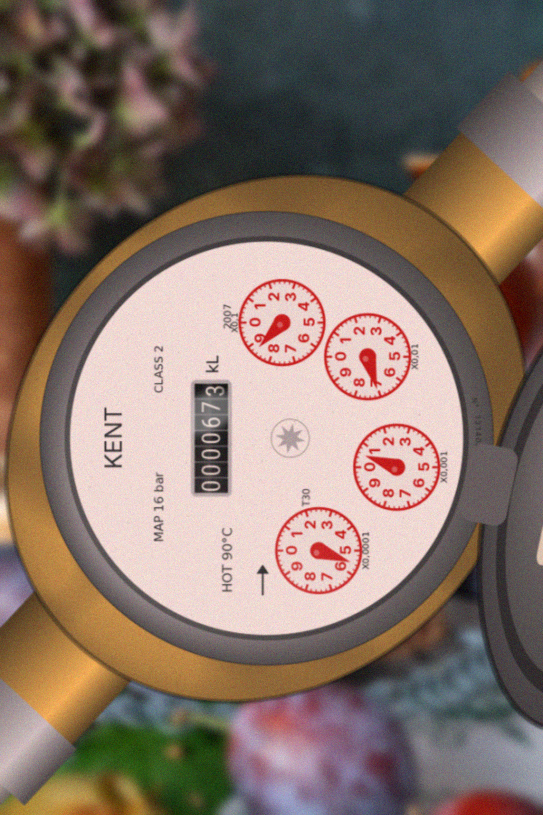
672.8705 kL
